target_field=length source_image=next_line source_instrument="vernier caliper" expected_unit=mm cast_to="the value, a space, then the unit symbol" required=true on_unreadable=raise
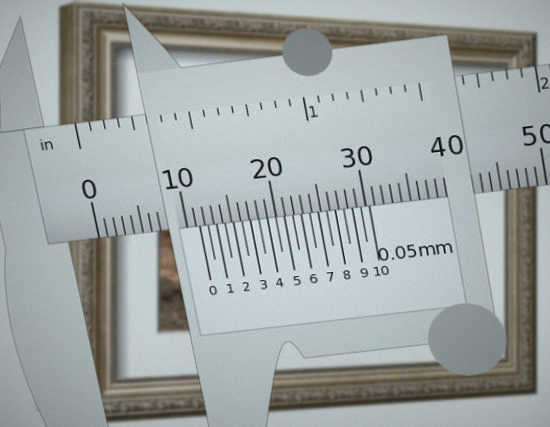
11.4 mm
